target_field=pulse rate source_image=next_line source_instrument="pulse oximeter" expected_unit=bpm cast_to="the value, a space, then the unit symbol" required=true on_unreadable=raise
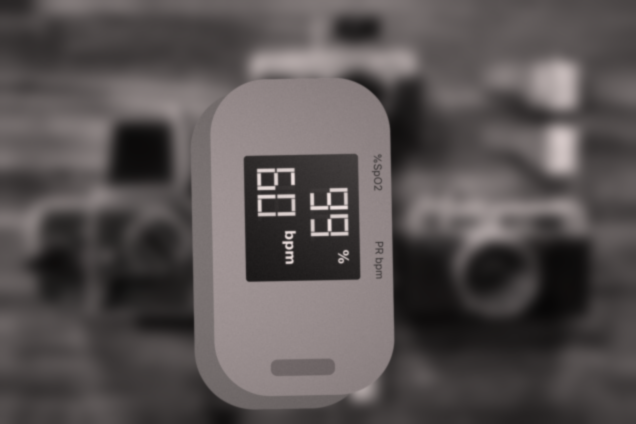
60 bpm
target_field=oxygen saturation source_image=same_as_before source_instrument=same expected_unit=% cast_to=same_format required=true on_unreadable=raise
99 %
